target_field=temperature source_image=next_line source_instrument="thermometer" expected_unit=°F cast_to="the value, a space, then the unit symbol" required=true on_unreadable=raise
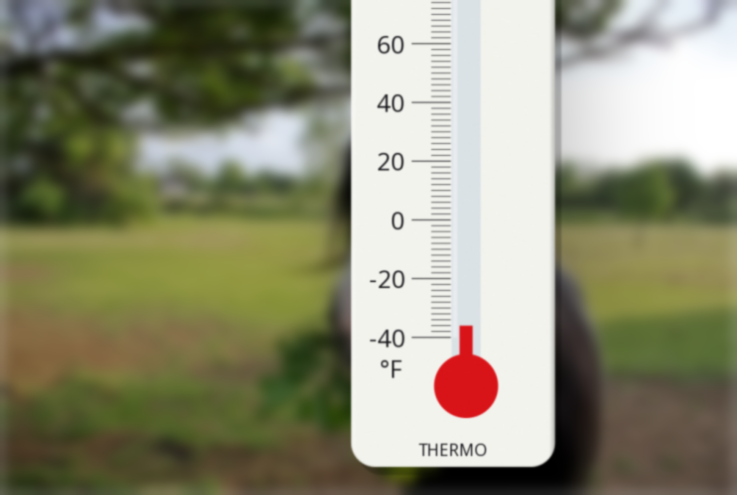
-36 °F
